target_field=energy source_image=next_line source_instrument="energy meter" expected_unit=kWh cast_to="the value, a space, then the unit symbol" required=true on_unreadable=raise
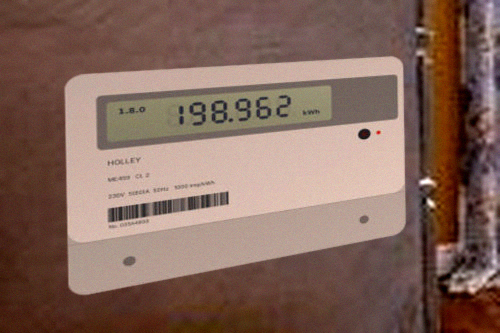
198.962 kWh
